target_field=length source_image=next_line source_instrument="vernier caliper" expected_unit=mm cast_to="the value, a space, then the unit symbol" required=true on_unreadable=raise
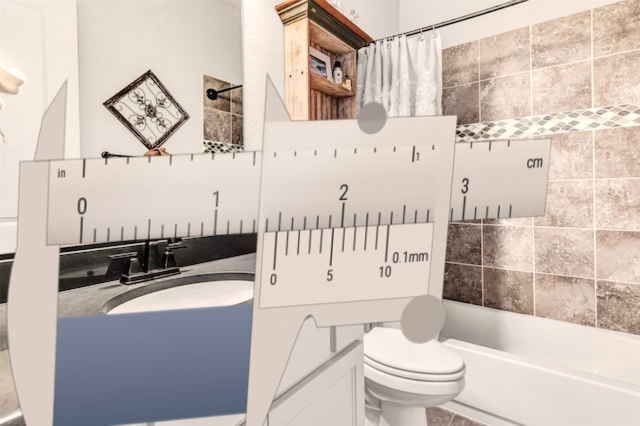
14.8 mm
